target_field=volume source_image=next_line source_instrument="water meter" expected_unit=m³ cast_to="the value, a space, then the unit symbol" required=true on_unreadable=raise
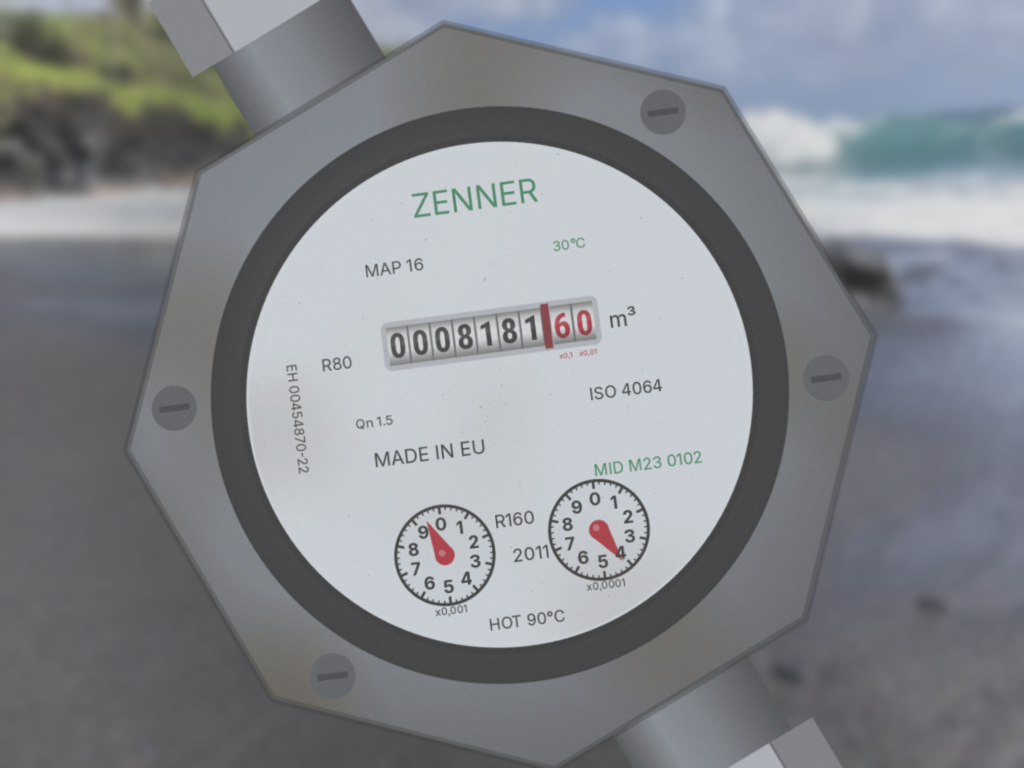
8181.5994 m³
